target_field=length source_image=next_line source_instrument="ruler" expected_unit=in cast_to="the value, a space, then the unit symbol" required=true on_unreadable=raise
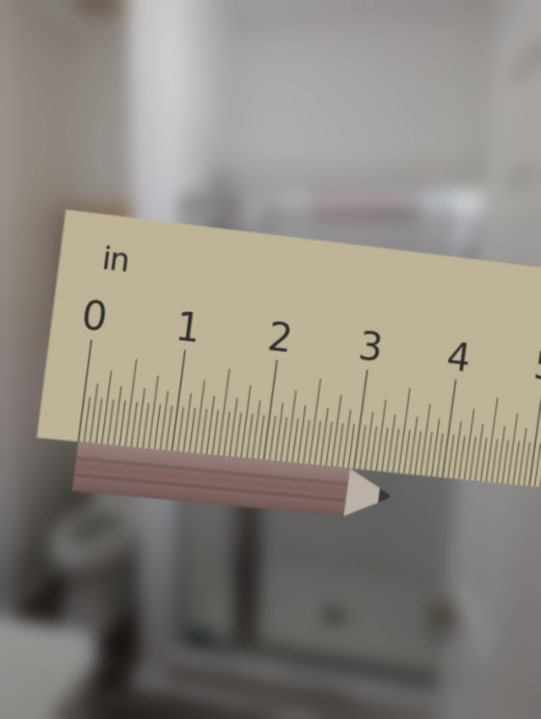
3.4375 in
